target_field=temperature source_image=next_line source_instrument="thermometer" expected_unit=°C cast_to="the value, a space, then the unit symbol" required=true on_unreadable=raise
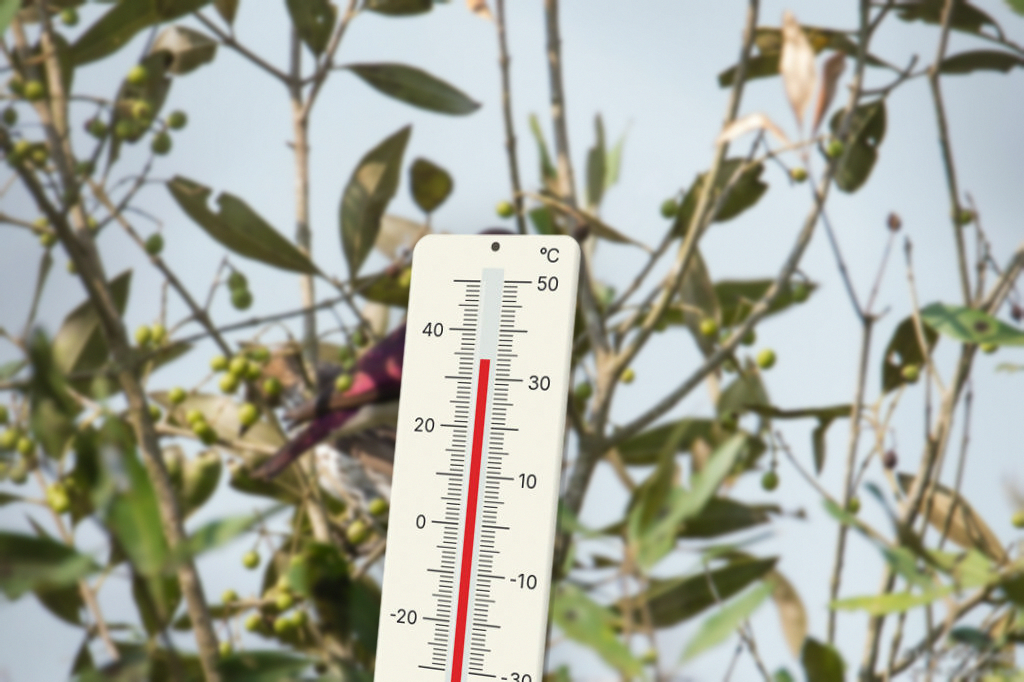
34 °C
